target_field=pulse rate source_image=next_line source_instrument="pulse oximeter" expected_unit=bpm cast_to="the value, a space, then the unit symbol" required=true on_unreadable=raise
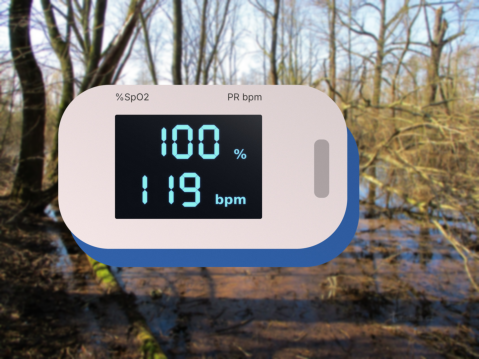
119 bpm
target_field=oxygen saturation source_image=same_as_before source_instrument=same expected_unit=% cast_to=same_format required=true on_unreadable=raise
100 %
